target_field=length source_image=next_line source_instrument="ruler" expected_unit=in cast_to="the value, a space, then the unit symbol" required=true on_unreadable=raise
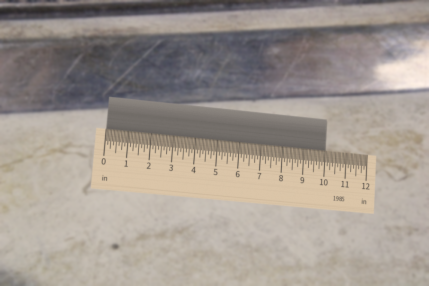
10 in
